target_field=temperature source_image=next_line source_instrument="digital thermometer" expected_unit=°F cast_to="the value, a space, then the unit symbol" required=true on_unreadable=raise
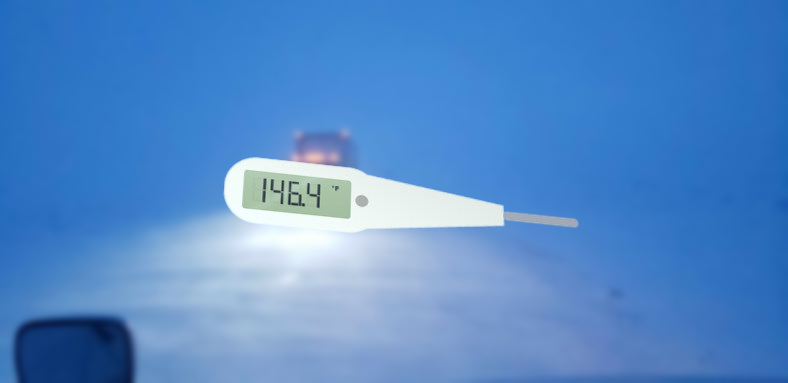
146.4 °F
